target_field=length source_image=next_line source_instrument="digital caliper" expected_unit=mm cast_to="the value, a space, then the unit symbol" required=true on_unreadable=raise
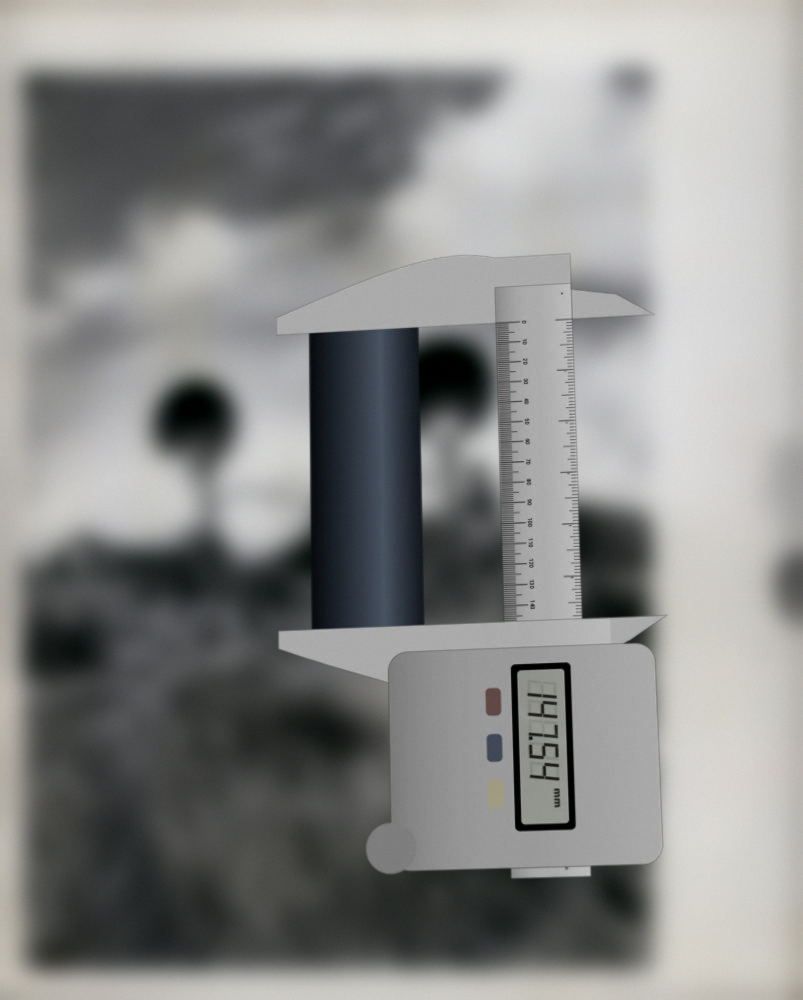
147.54 mm
